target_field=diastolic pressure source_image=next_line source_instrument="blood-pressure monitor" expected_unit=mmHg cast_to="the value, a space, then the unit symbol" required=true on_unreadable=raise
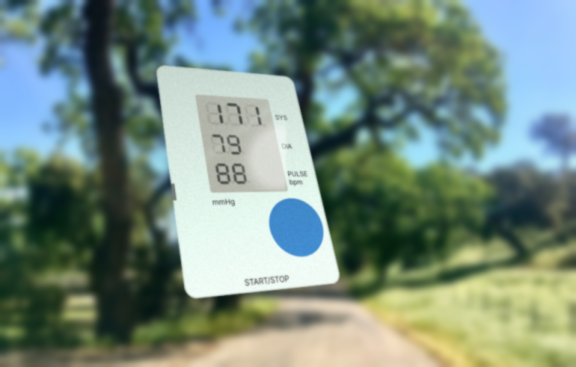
79 mmHg
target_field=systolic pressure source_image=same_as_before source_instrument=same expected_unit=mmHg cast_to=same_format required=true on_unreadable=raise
171 mmHg
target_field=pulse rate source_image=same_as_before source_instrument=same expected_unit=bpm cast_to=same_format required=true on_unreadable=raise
88 bpm
